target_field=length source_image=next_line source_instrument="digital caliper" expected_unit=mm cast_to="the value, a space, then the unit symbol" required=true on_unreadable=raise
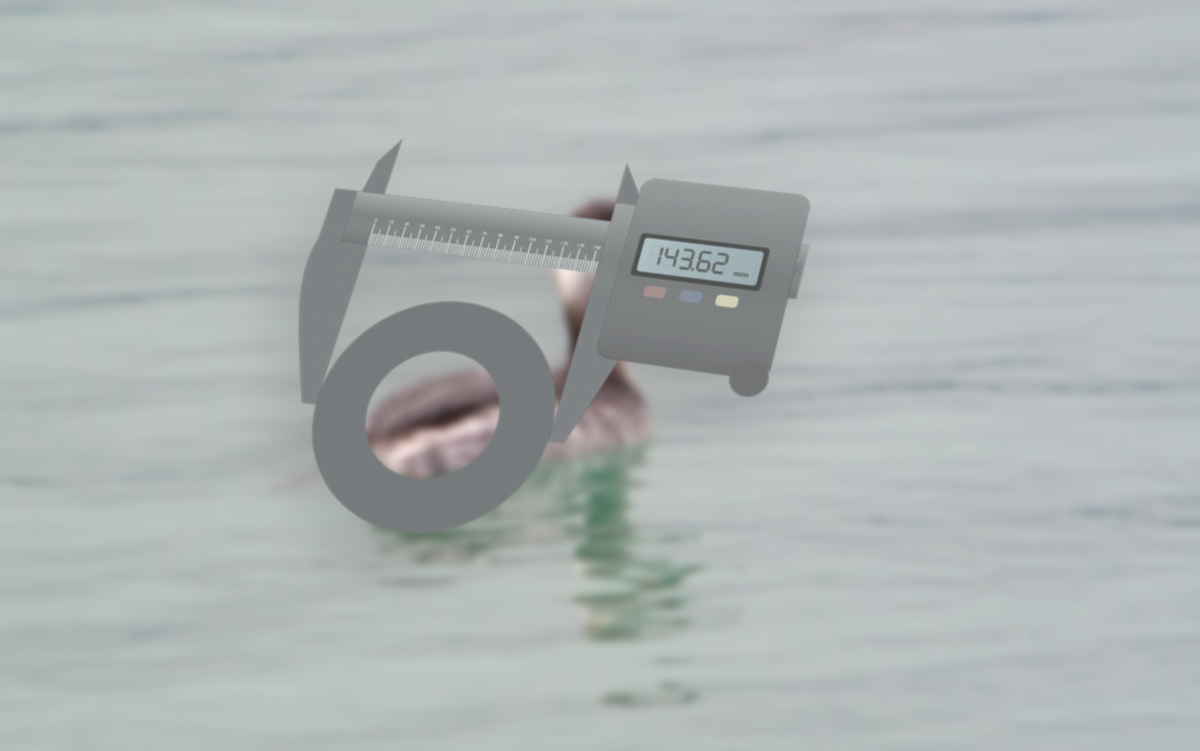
143.62 mm
